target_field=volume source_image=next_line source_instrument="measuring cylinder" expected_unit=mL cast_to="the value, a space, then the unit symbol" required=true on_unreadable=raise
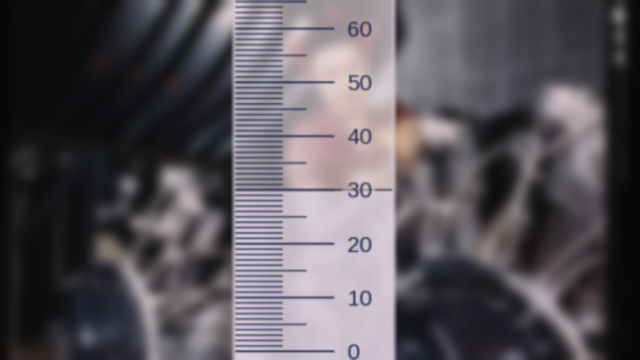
30 mL
